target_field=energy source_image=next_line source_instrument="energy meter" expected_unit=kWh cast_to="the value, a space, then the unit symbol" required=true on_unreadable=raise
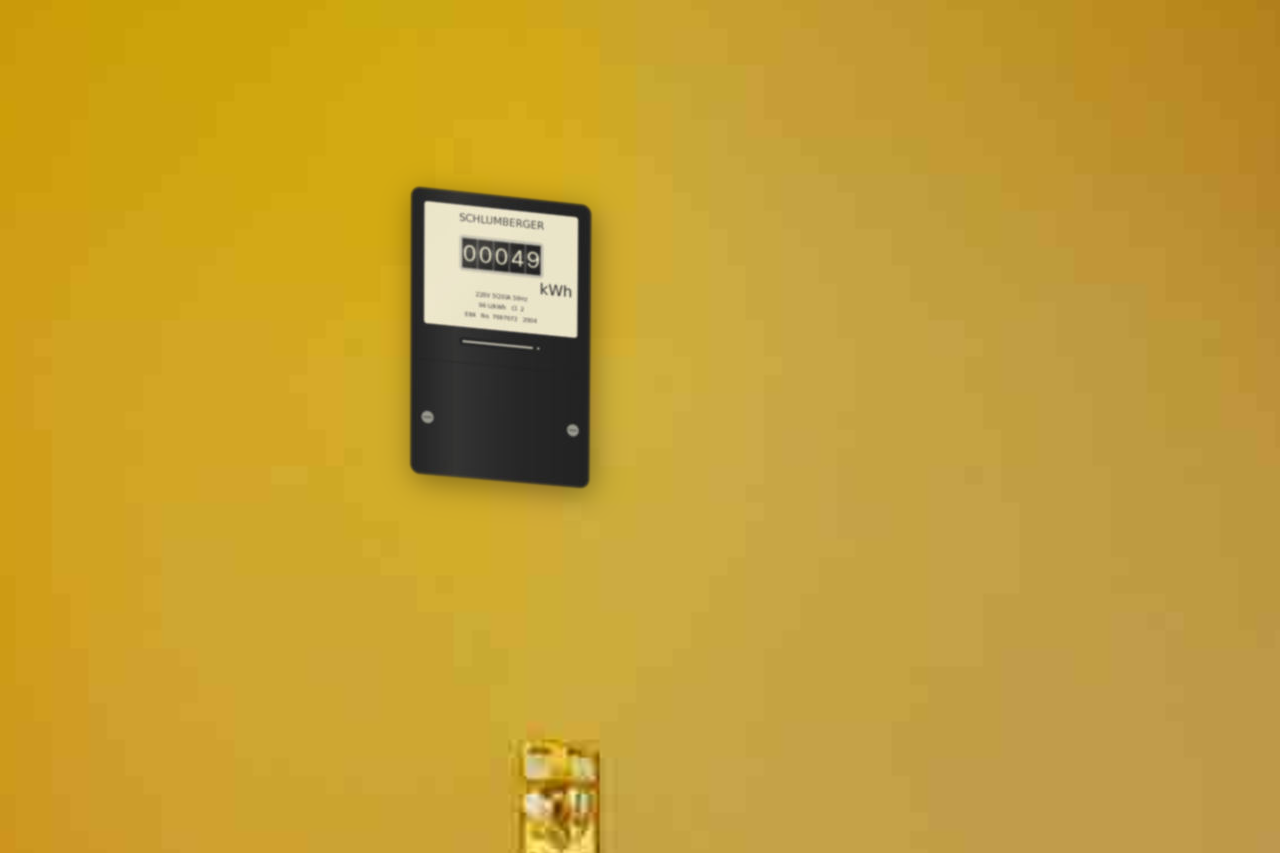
49 kWh
